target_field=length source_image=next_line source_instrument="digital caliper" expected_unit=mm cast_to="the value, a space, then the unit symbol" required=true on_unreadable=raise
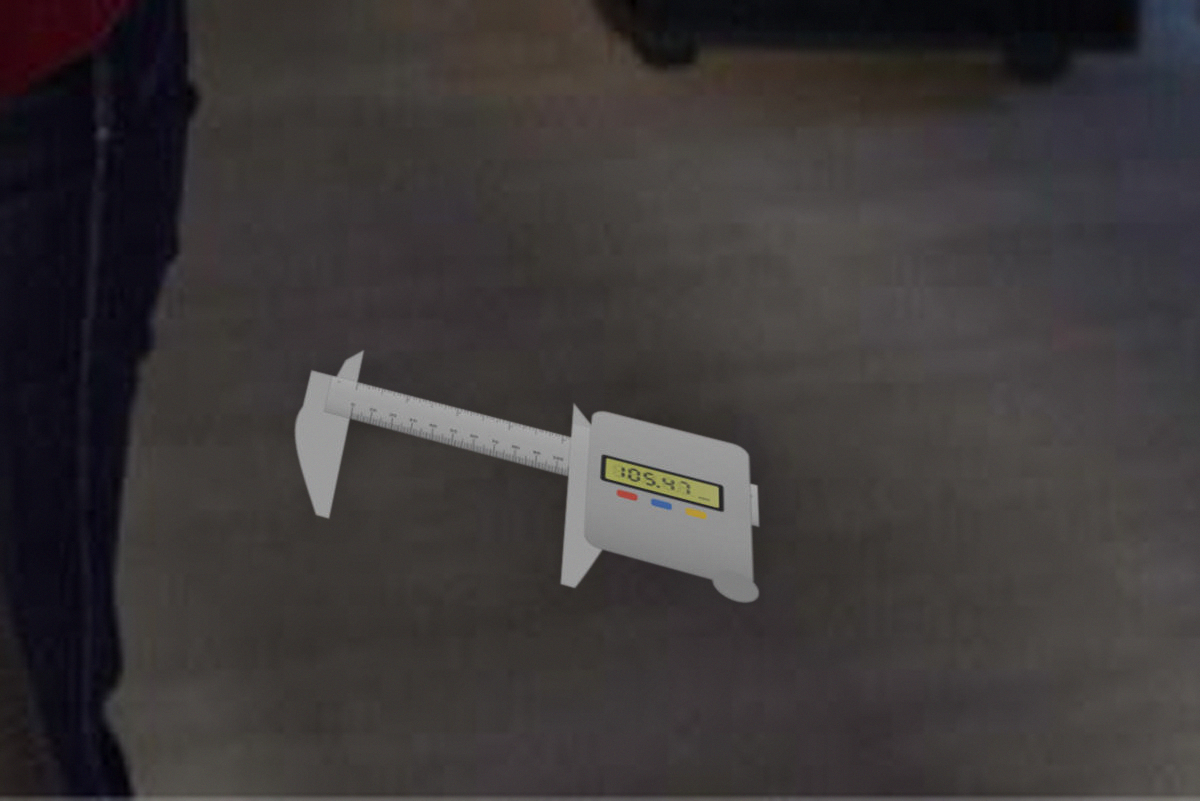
105.47 mm
